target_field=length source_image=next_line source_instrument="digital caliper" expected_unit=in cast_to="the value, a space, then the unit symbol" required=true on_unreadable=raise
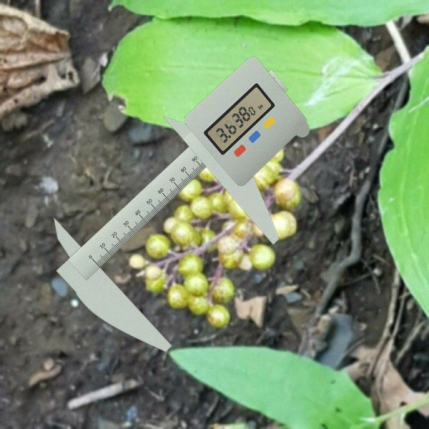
3.6380 in
